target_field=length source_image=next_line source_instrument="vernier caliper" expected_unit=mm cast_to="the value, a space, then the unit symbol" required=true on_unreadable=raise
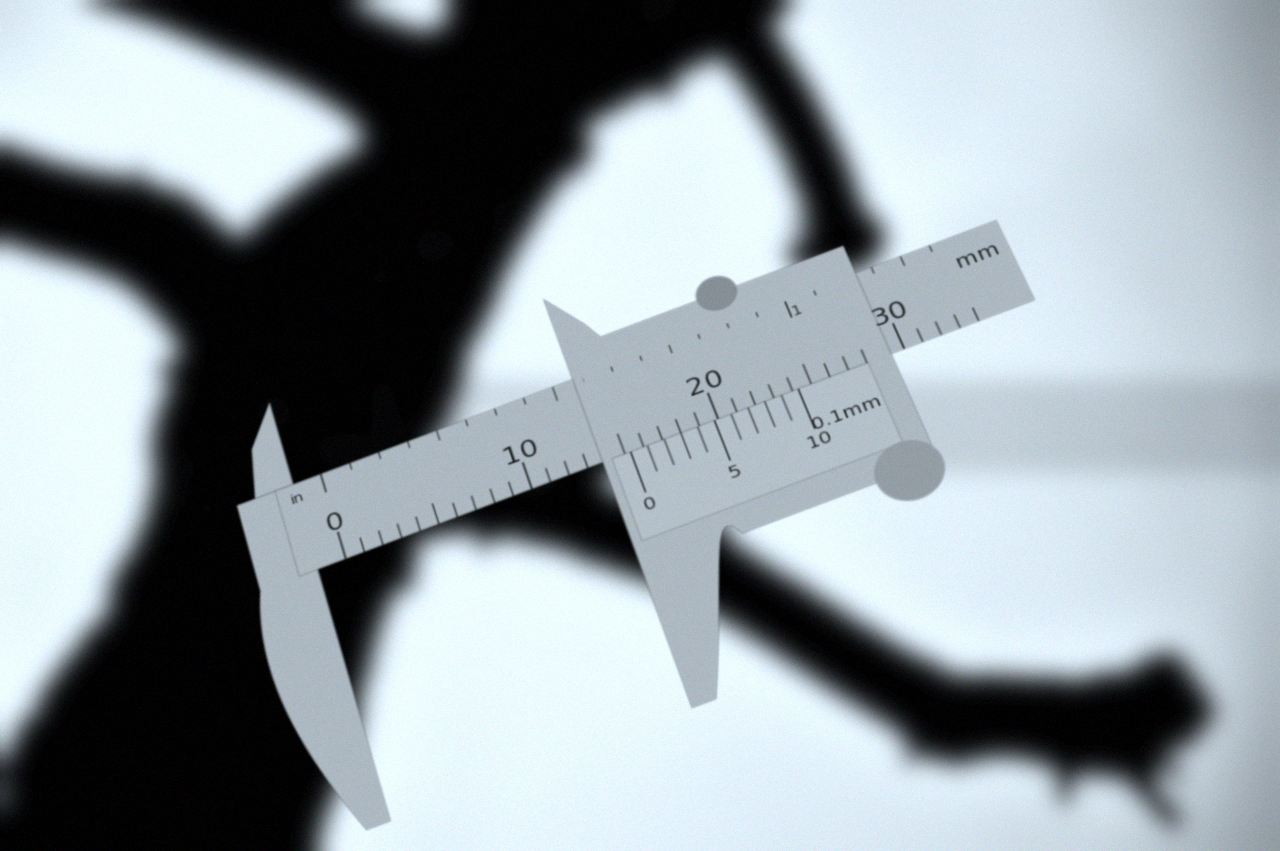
15.3 mm
